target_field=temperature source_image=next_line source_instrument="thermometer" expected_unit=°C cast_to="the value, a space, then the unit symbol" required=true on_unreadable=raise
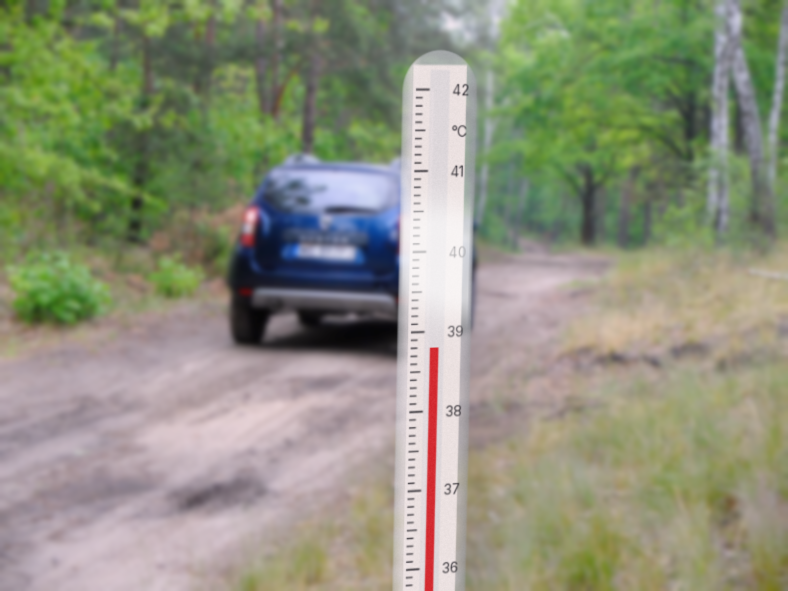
38.8 °C
